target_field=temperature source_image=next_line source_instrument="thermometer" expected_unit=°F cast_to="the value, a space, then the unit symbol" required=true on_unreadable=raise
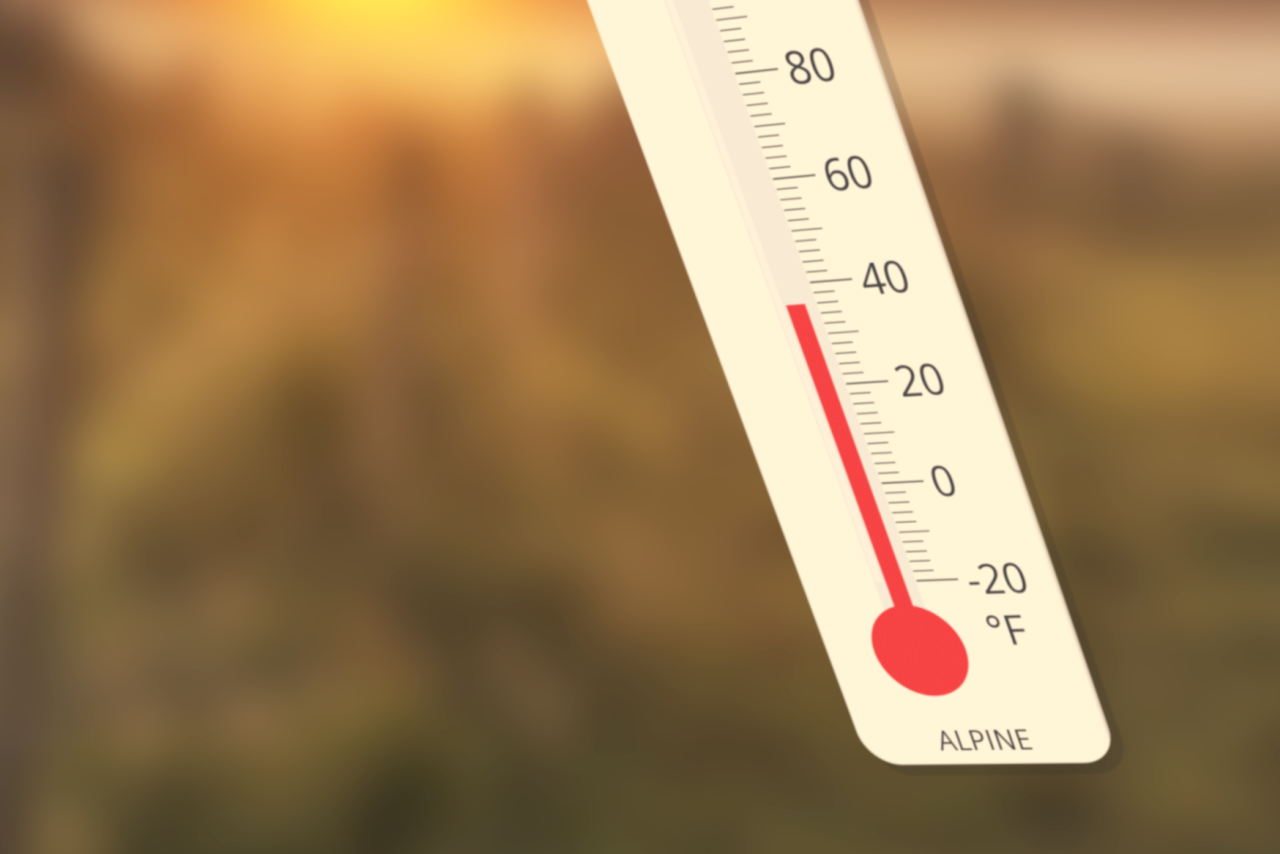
36 °F
